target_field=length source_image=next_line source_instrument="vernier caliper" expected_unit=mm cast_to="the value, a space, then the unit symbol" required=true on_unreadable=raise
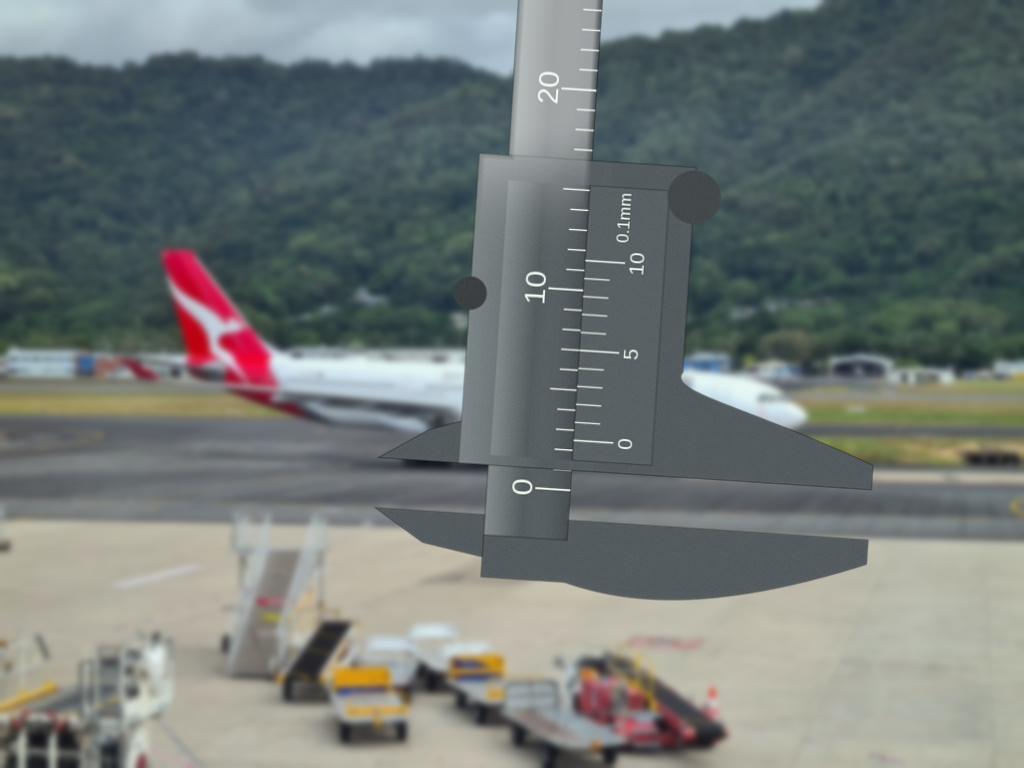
2.5 mm
